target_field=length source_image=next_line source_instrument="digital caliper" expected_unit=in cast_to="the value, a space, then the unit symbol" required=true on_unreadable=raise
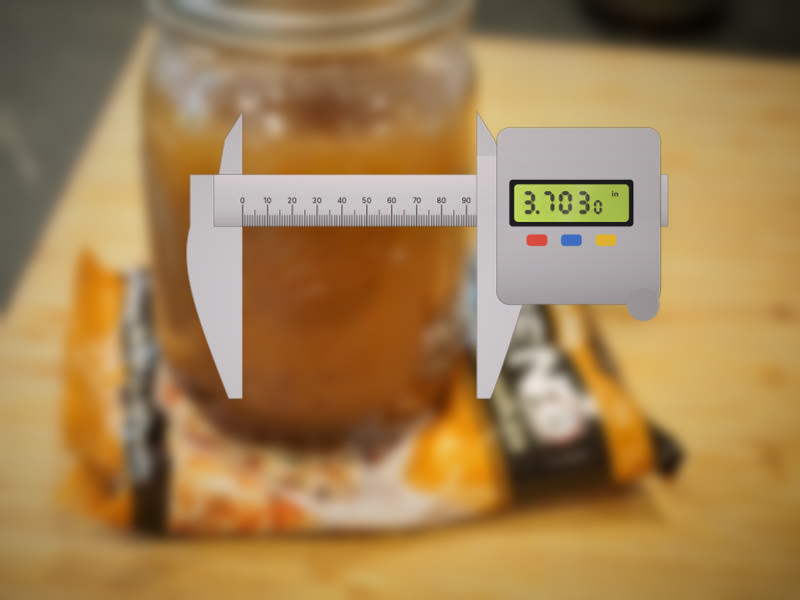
3.7030 in
